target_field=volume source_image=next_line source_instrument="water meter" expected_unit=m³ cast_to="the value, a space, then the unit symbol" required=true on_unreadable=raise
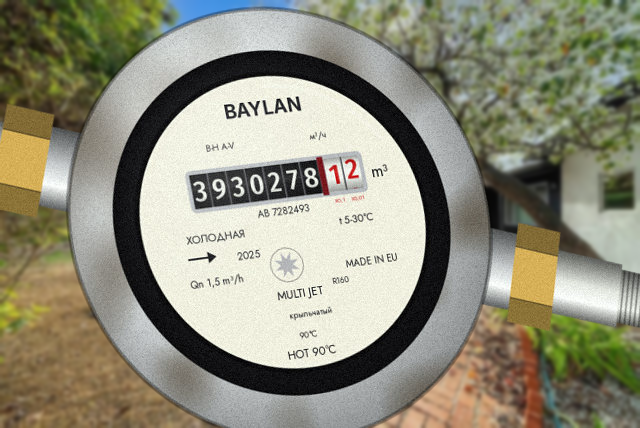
3930278.12 m³
